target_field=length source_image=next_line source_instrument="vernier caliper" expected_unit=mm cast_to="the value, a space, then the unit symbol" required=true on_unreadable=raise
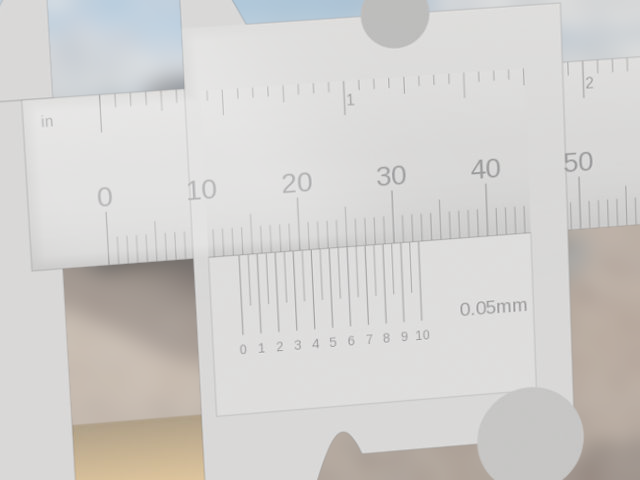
13.6 mm
